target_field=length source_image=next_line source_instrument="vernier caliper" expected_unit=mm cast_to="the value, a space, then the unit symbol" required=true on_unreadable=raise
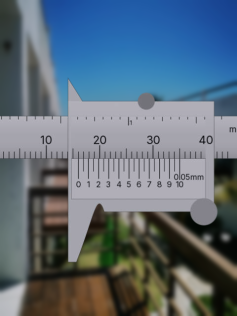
16.0 mm
